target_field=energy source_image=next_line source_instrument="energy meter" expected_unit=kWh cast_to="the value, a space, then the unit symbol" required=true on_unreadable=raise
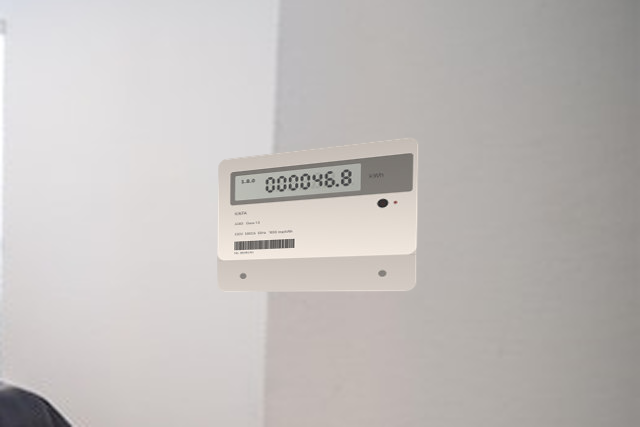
46.8 kWh
